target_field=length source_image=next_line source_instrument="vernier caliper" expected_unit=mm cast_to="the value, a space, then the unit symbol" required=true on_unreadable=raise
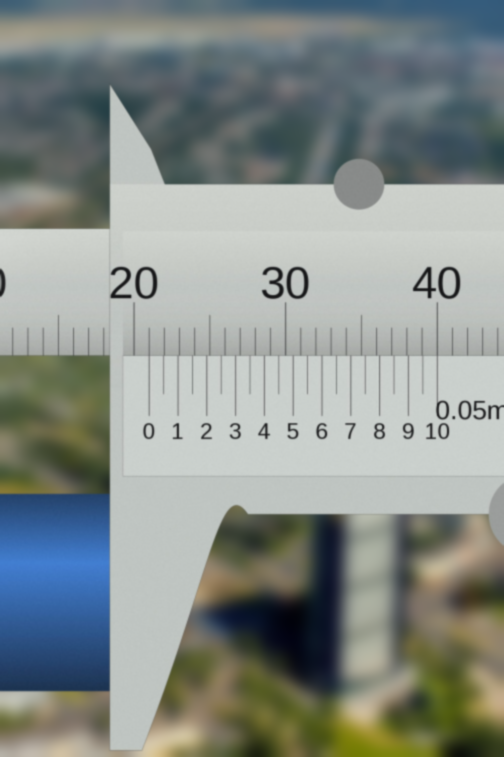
21.0 mm
